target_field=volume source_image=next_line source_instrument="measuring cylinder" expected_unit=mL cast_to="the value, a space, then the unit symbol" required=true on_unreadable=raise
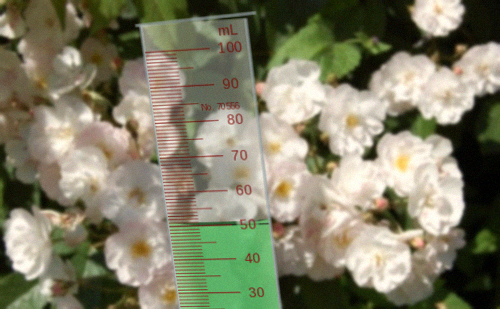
50 mL
